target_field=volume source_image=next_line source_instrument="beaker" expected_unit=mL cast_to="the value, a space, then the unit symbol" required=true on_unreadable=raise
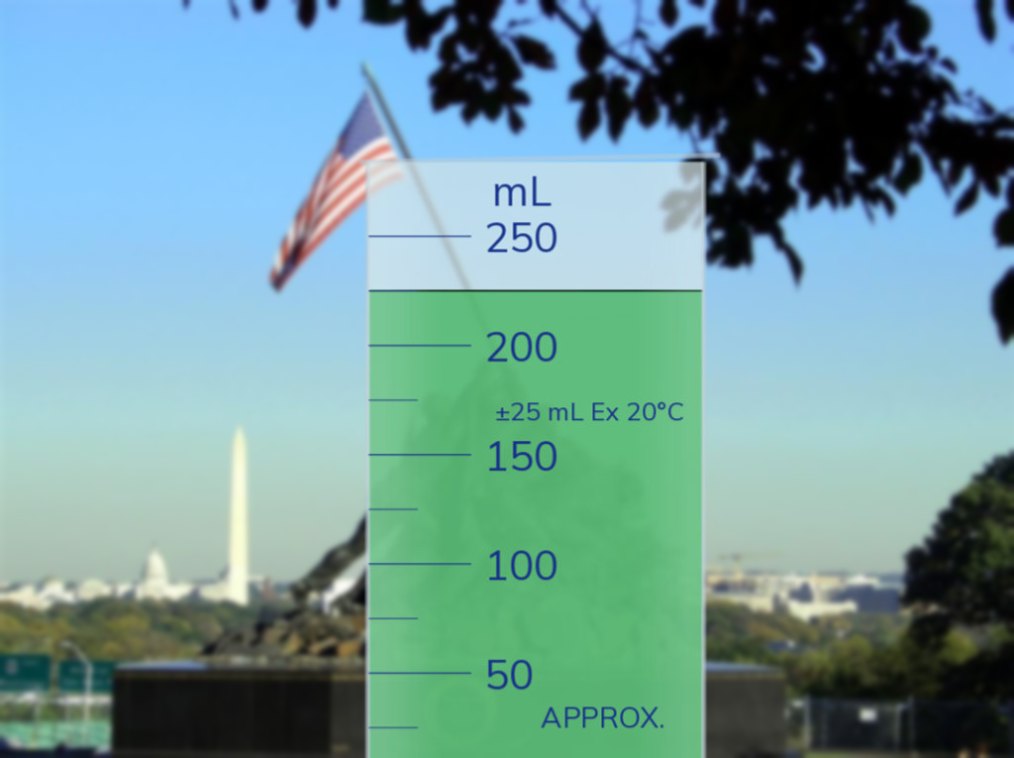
225 mL
